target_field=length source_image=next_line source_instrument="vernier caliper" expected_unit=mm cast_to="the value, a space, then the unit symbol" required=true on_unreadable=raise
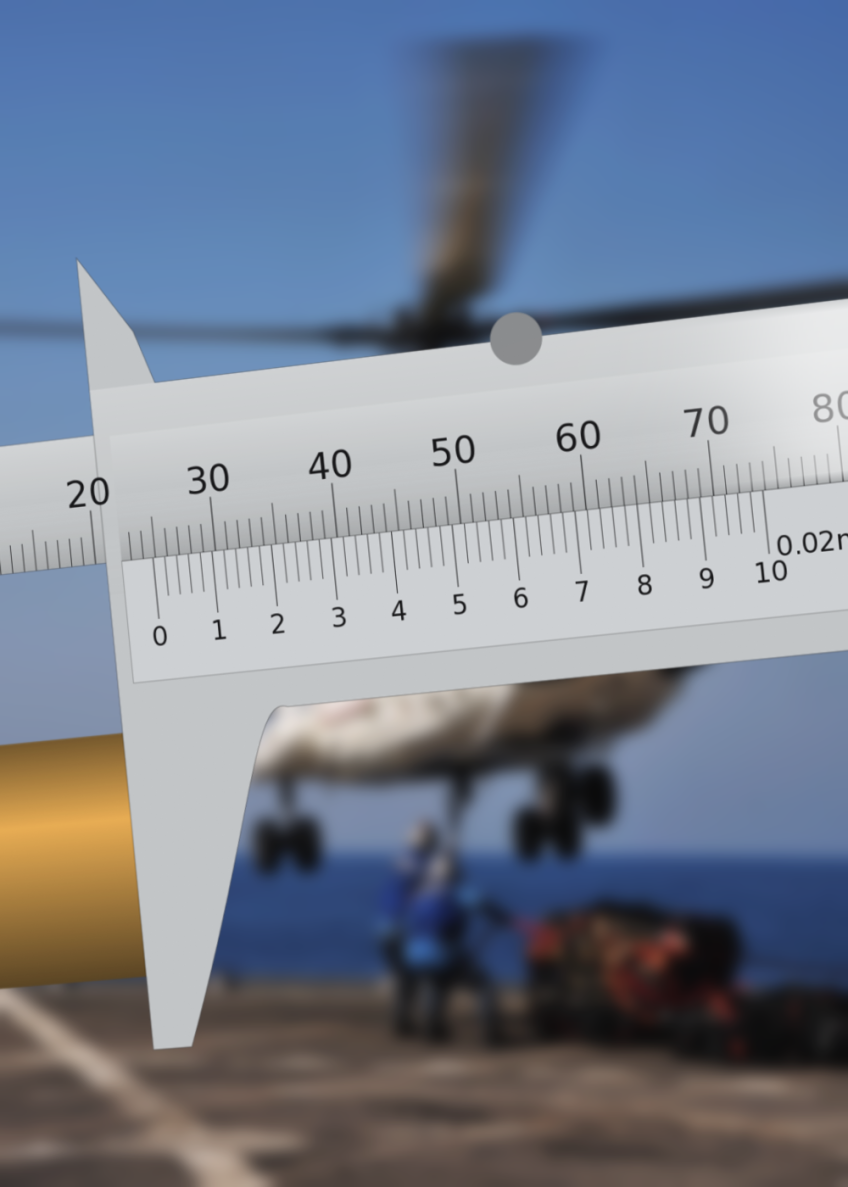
24.8 mm
